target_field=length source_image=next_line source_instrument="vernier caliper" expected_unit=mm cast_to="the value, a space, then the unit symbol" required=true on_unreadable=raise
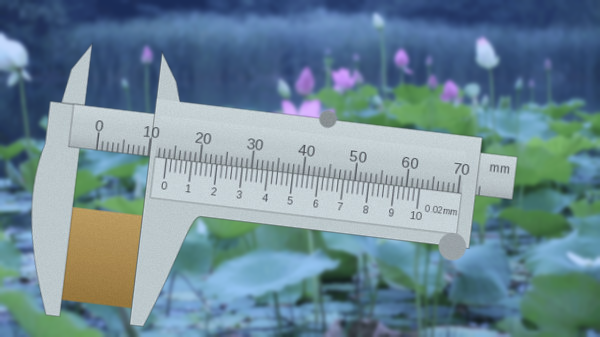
13.5 mm
